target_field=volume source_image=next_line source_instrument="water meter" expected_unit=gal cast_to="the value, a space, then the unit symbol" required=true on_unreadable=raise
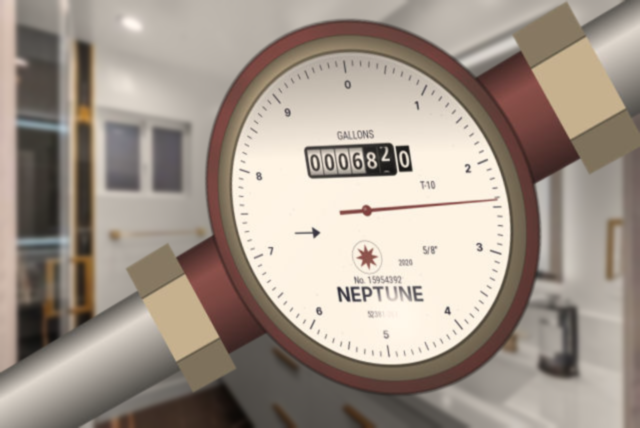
6822.4 gal
